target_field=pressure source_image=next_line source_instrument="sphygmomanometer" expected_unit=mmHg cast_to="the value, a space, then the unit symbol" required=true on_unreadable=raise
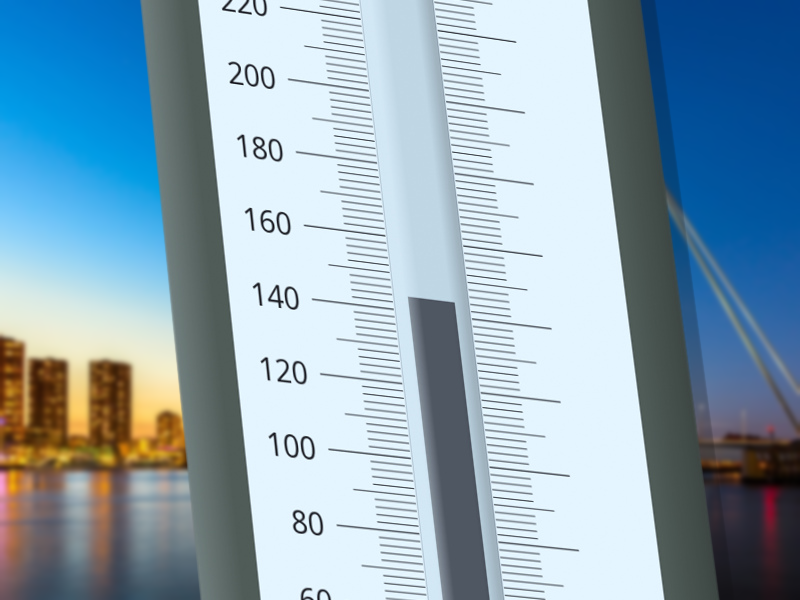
144 mmHg
